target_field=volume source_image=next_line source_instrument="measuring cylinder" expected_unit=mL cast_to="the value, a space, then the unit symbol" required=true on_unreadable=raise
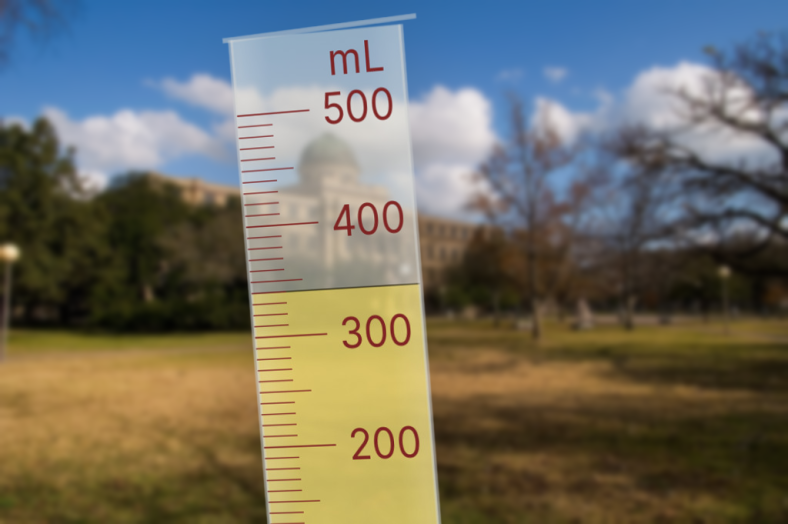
340 mL
